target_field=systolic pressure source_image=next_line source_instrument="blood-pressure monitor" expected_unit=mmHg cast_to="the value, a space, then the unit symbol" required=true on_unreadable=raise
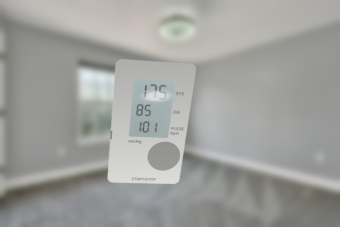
175 mmHg
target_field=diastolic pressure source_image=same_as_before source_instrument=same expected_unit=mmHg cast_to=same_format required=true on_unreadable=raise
85 mmHg
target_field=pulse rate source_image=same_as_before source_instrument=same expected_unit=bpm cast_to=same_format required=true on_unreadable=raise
101 bpm
